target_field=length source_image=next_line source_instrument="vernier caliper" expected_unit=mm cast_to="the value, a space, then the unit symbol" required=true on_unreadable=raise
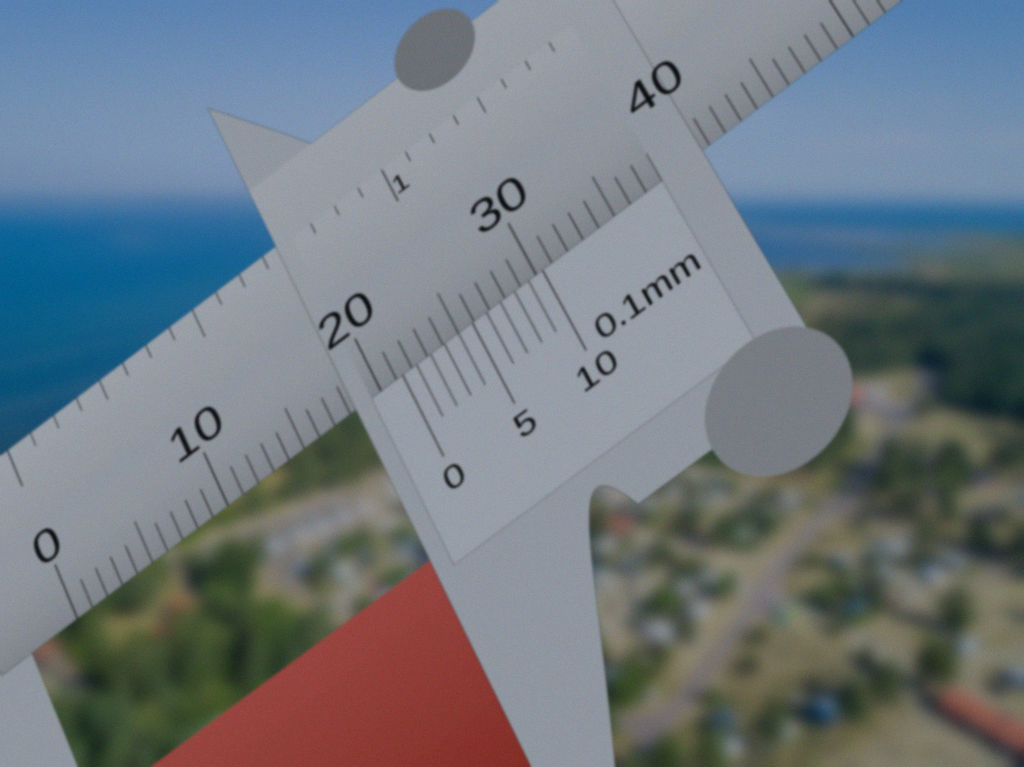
21.4 mm
